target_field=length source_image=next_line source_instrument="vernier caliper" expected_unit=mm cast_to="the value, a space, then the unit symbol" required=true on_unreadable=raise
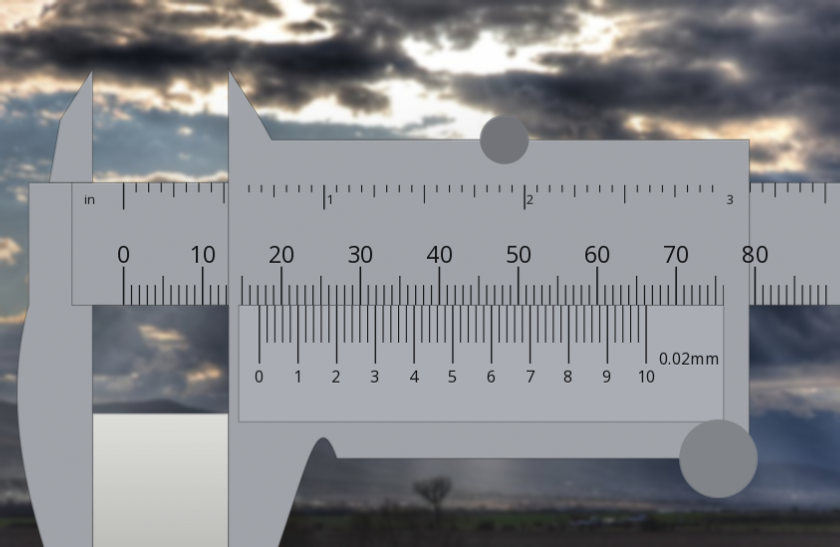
17.2 mm
